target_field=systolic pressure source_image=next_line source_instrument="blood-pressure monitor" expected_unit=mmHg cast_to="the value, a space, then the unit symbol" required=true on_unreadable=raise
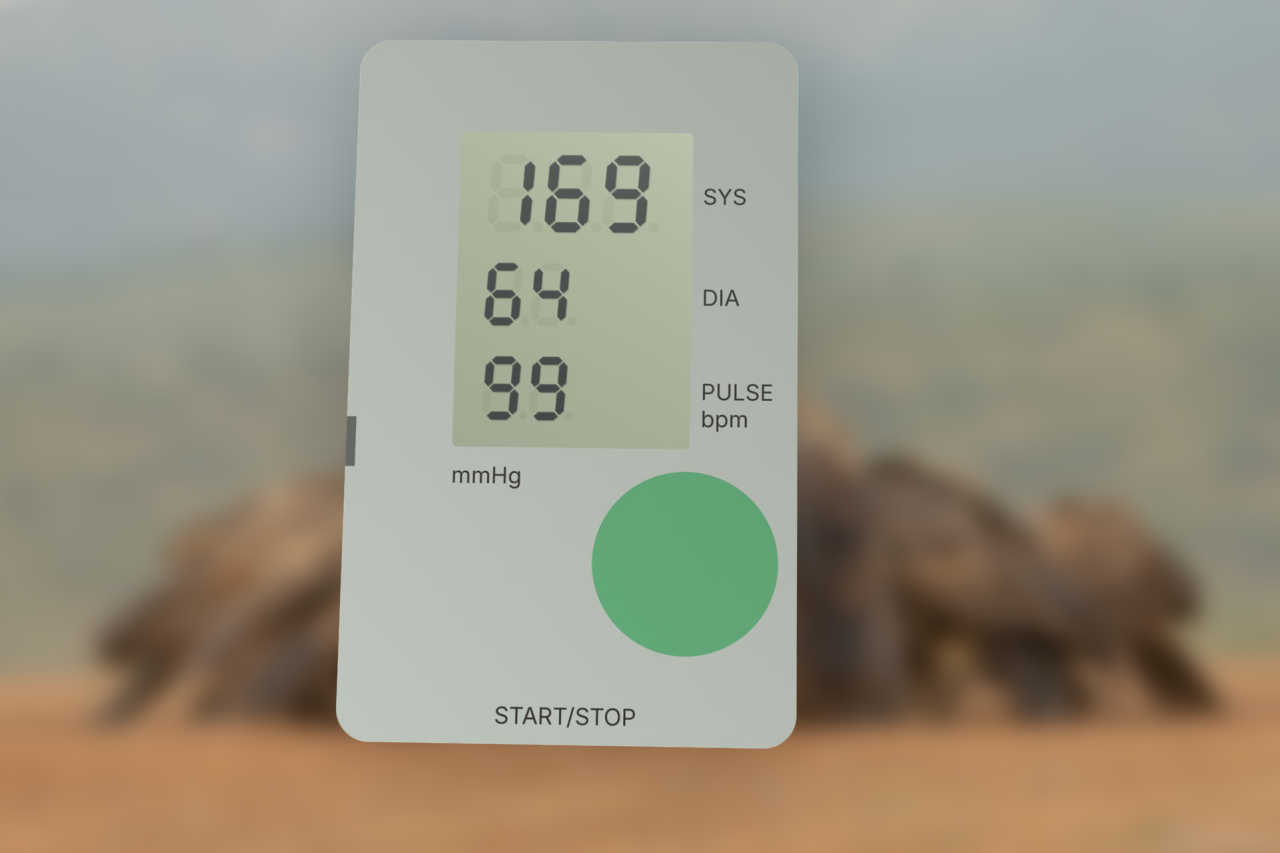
169 mmHg
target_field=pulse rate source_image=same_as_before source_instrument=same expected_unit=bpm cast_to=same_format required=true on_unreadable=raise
99 bpm
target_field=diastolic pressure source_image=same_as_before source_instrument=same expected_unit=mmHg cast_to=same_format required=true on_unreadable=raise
64 mmHg
